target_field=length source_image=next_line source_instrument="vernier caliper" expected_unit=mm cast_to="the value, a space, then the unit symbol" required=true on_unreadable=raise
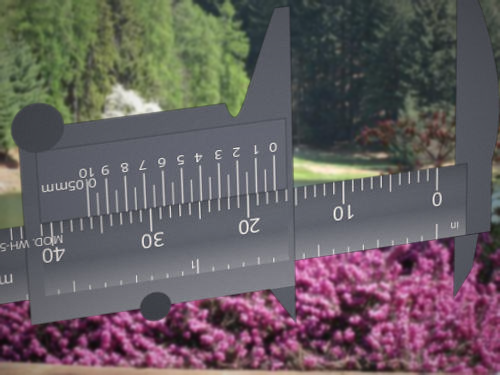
17.2 mm
